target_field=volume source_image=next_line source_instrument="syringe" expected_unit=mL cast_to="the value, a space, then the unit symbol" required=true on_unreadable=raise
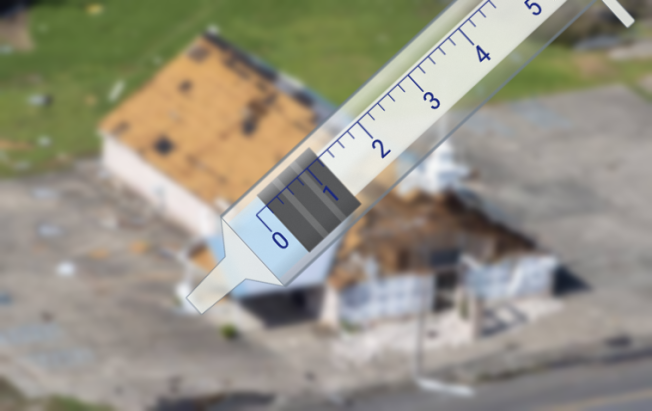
0.2 mL
